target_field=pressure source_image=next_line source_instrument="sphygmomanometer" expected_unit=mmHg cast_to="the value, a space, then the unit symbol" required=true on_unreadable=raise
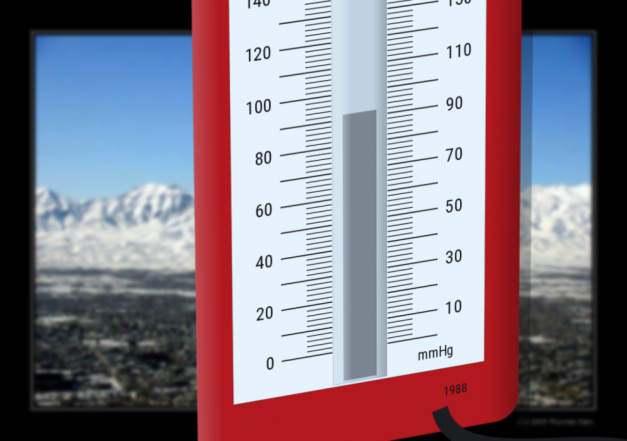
92 mmHg
